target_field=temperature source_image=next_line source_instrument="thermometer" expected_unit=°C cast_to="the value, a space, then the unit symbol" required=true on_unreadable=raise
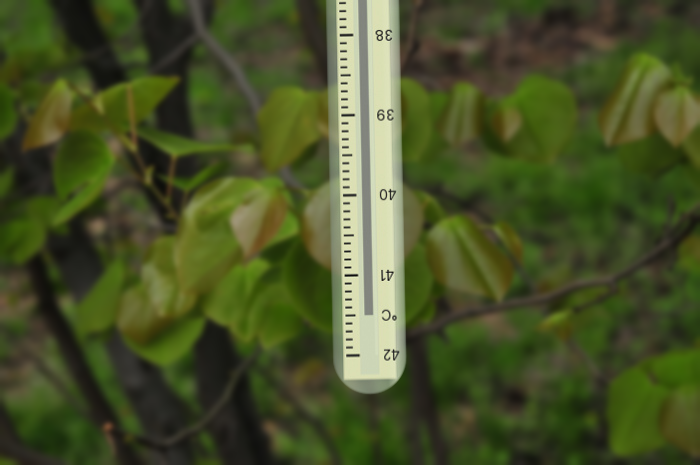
41.5 °C
